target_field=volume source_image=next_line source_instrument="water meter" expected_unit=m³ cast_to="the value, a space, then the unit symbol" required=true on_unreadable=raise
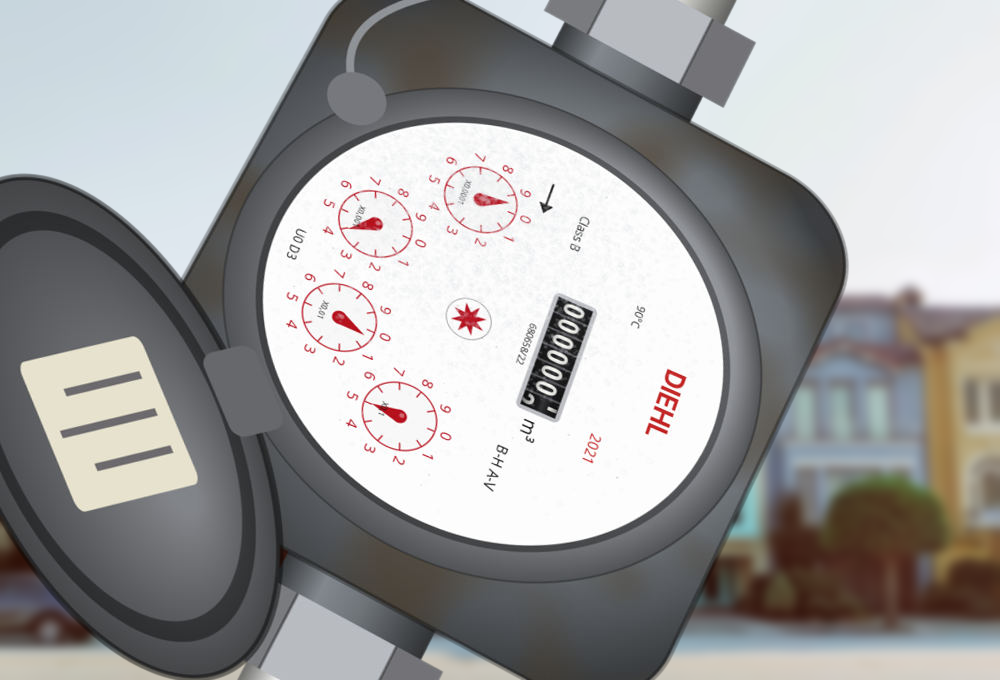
1.5039 m³
